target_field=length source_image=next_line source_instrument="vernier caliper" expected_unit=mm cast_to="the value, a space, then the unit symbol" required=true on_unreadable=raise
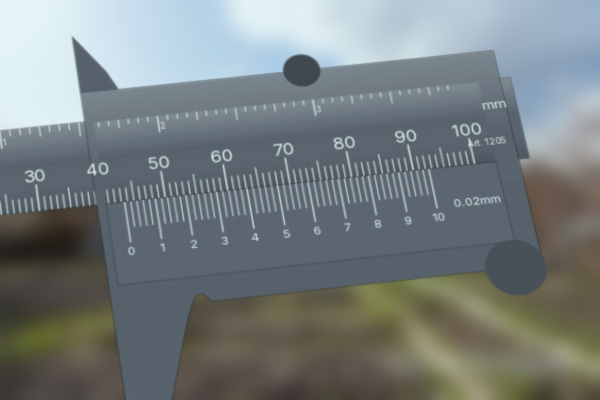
43.5 mm
